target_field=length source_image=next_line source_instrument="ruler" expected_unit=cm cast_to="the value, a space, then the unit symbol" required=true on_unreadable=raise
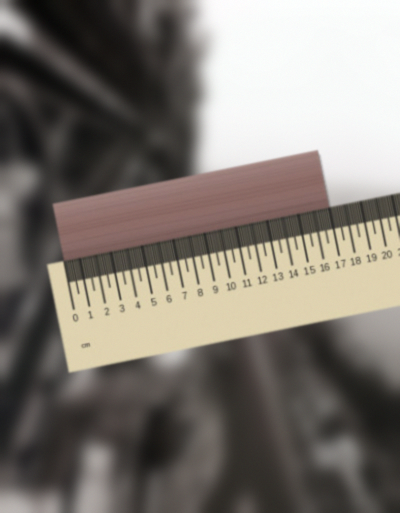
17 cm
